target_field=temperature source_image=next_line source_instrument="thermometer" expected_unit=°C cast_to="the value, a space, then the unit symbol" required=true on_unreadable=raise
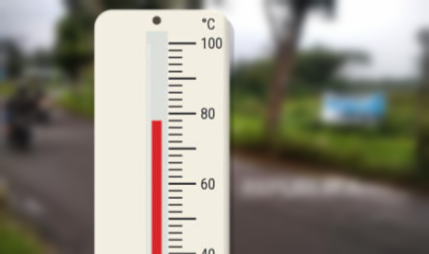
78 °C
